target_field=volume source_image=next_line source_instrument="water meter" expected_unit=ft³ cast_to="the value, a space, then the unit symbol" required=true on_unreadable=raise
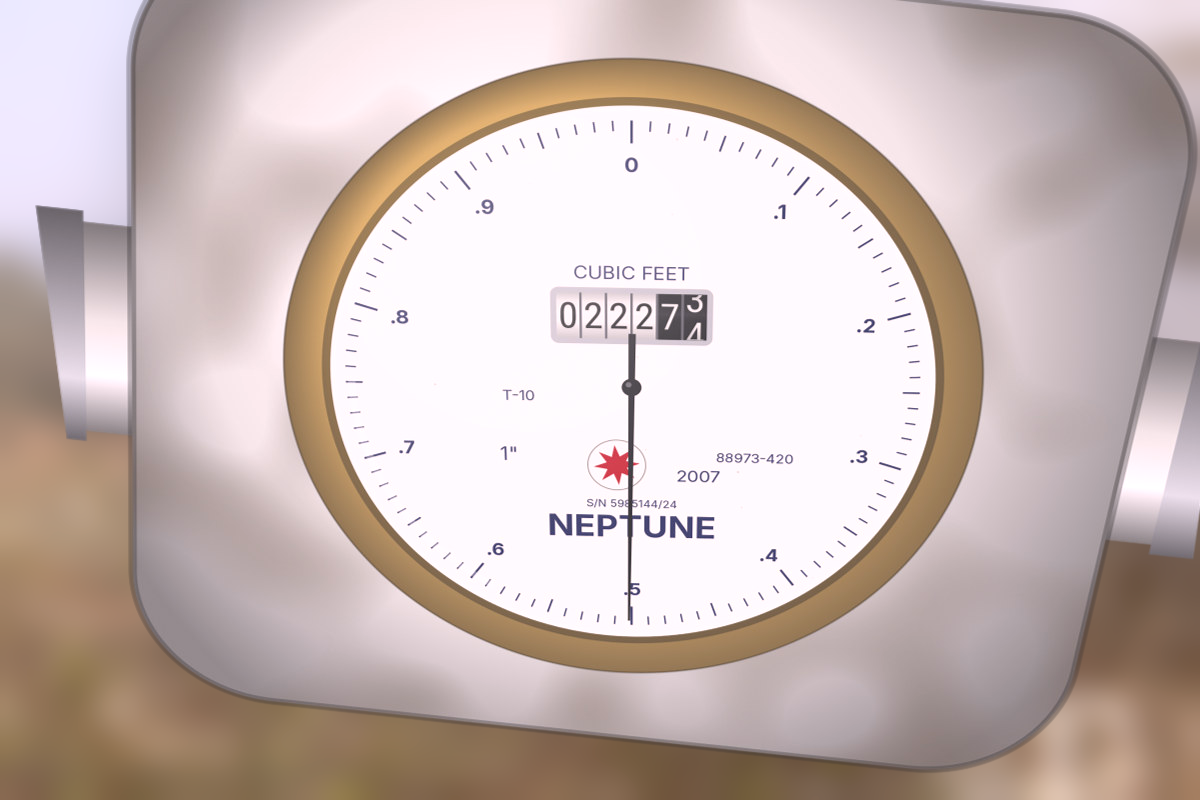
22273.50 ft³
